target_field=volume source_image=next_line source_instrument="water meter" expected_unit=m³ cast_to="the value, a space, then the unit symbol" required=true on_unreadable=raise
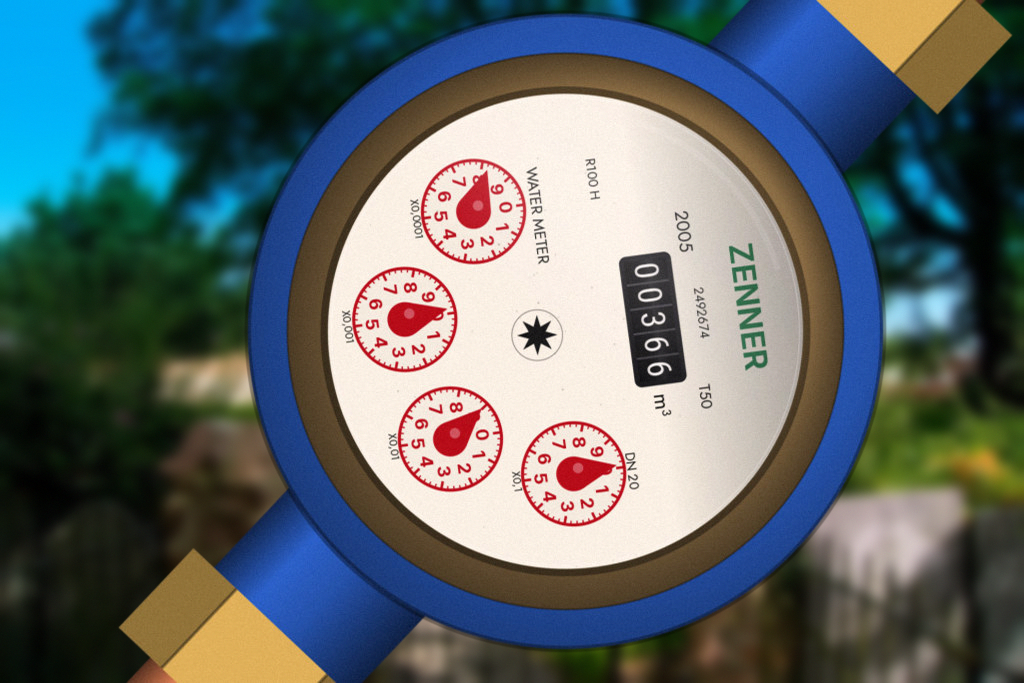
365.9898 m³
